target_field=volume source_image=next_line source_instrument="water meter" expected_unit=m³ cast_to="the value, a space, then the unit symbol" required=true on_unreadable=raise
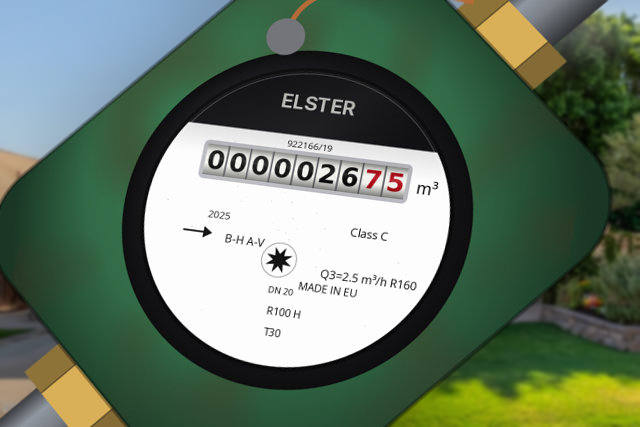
26.75 m³
